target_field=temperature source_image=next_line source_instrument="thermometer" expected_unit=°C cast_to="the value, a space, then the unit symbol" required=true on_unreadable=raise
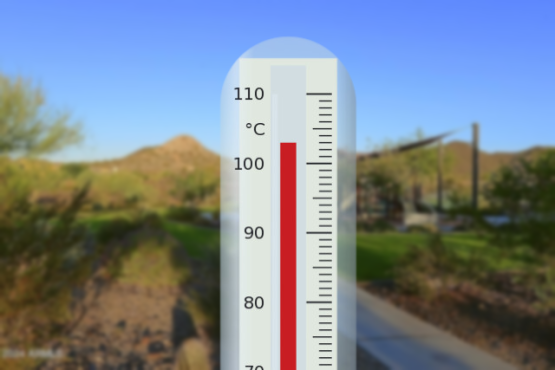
103 °C
